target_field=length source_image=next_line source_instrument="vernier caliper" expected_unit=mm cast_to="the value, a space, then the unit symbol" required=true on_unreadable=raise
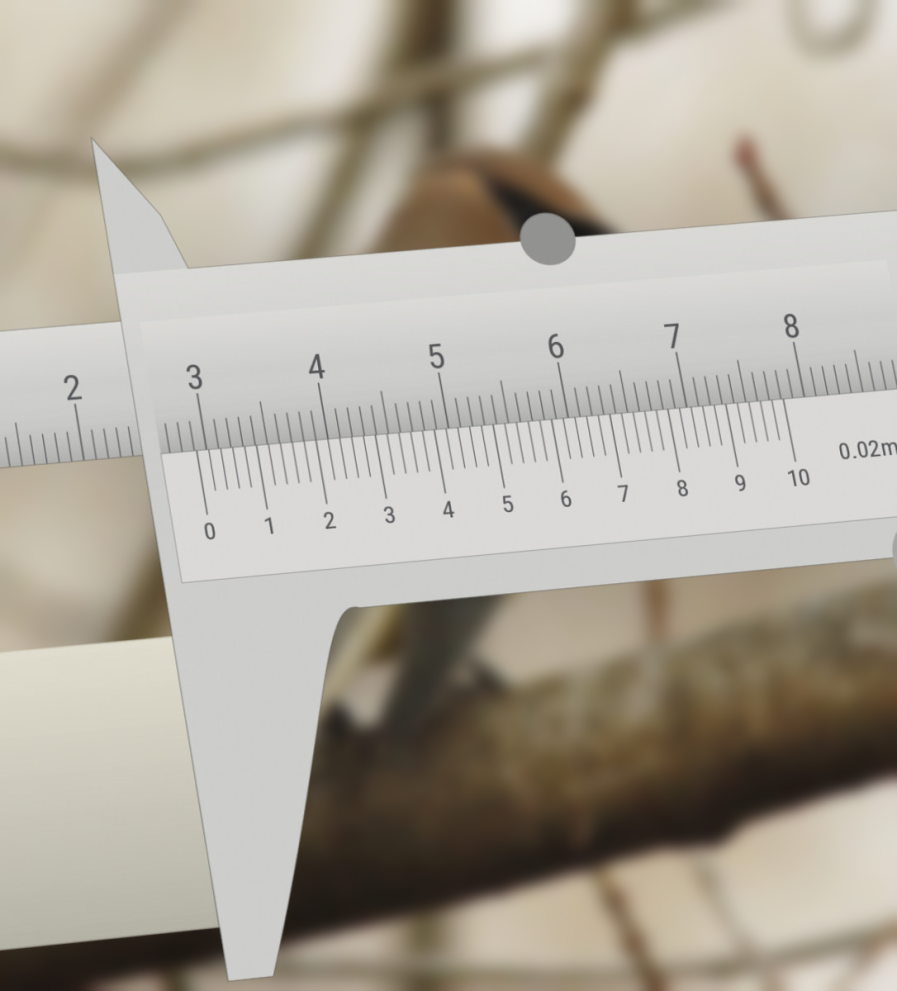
29.2 mm
